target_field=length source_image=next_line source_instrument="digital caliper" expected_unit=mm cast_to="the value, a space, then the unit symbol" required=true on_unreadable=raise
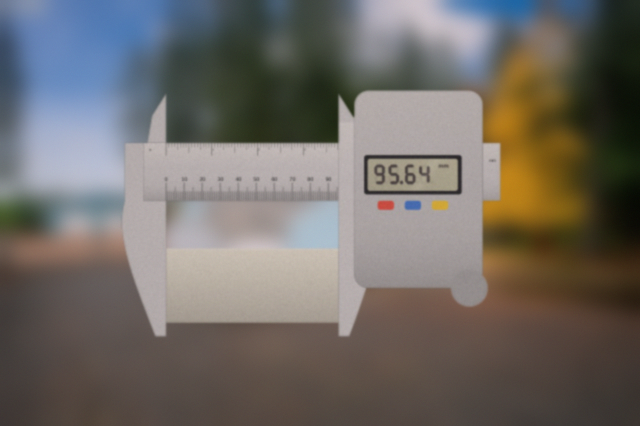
95.64 mm
